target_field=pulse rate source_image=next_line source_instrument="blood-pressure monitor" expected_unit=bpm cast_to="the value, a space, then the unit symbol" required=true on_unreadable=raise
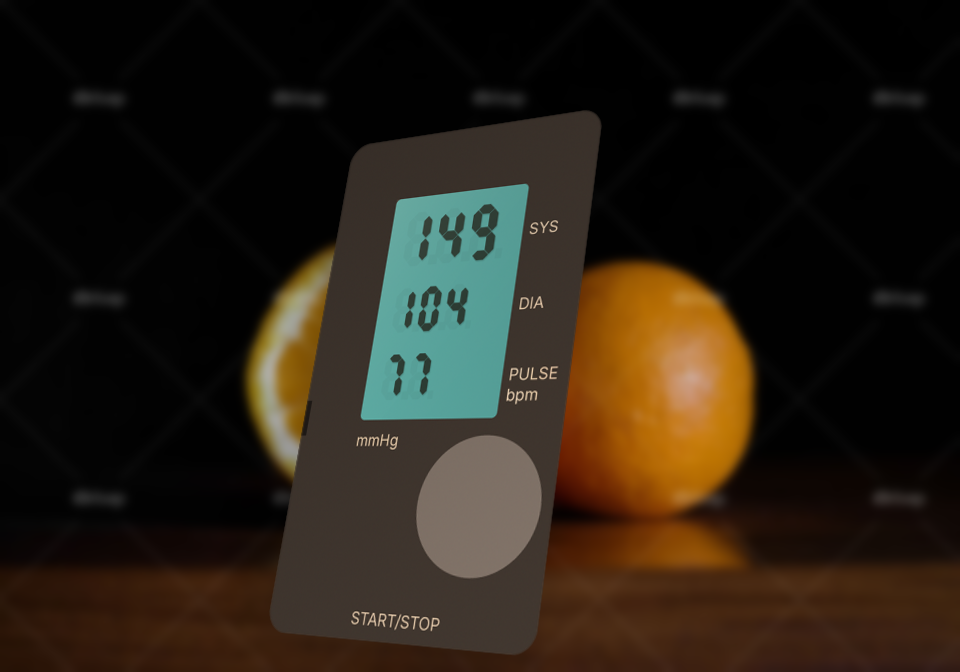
77 bpm
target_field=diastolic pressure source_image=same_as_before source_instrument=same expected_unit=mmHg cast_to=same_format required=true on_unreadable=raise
104 mmHg
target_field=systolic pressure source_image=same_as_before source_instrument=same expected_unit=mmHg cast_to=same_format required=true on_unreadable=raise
149 mmHg
